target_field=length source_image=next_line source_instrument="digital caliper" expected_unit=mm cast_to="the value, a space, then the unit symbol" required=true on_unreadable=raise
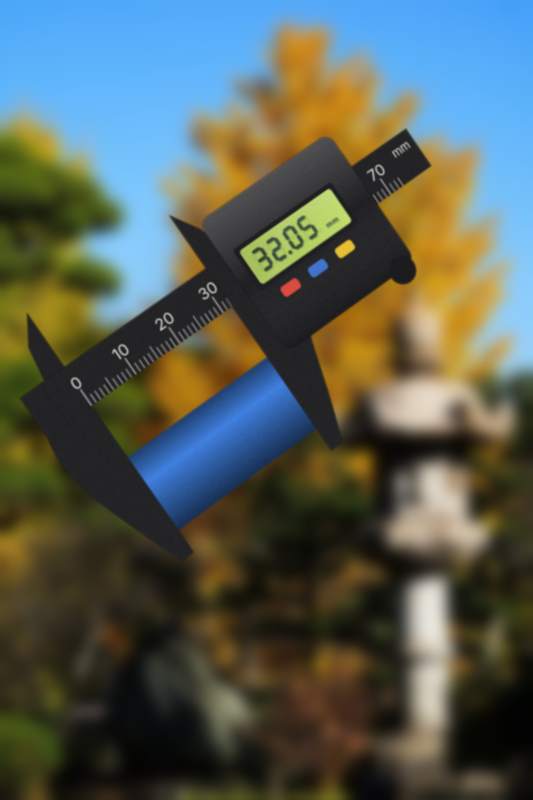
32.05 mm
